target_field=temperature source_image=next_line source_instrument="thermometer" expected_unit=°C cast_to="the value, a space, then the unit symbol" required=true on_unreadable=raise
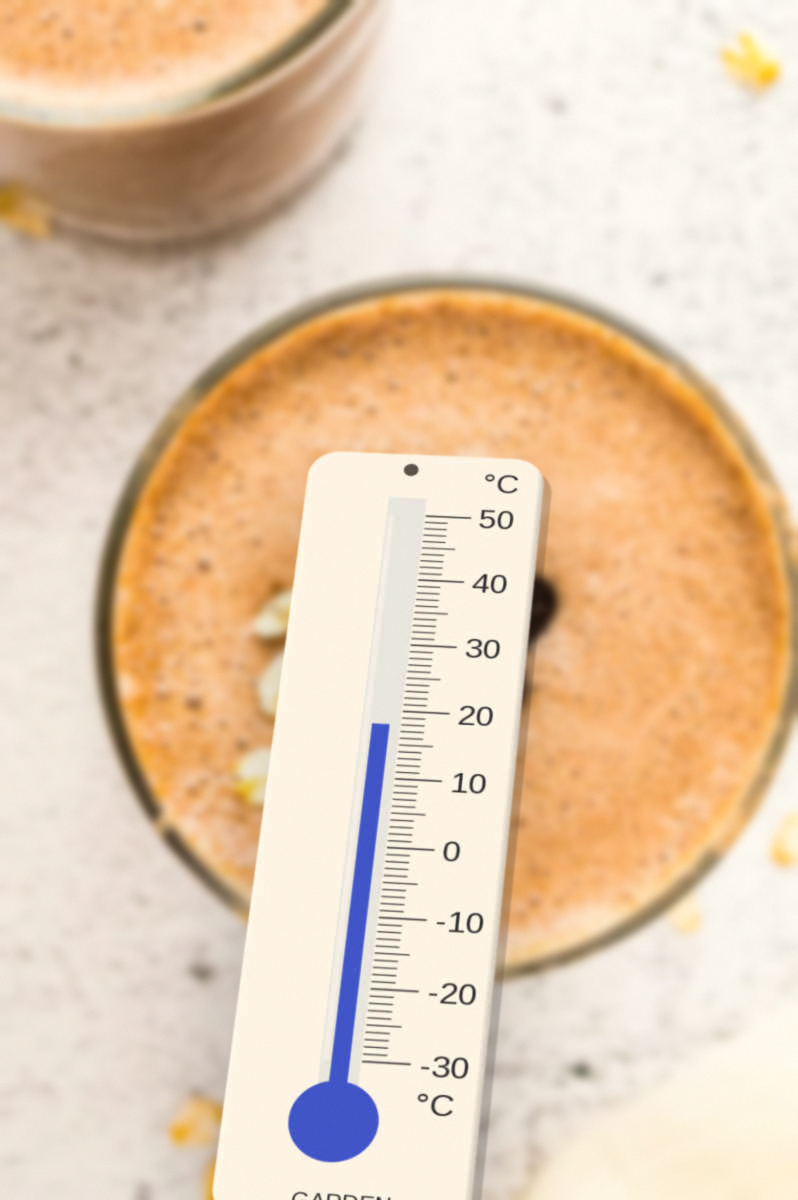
18 °C
